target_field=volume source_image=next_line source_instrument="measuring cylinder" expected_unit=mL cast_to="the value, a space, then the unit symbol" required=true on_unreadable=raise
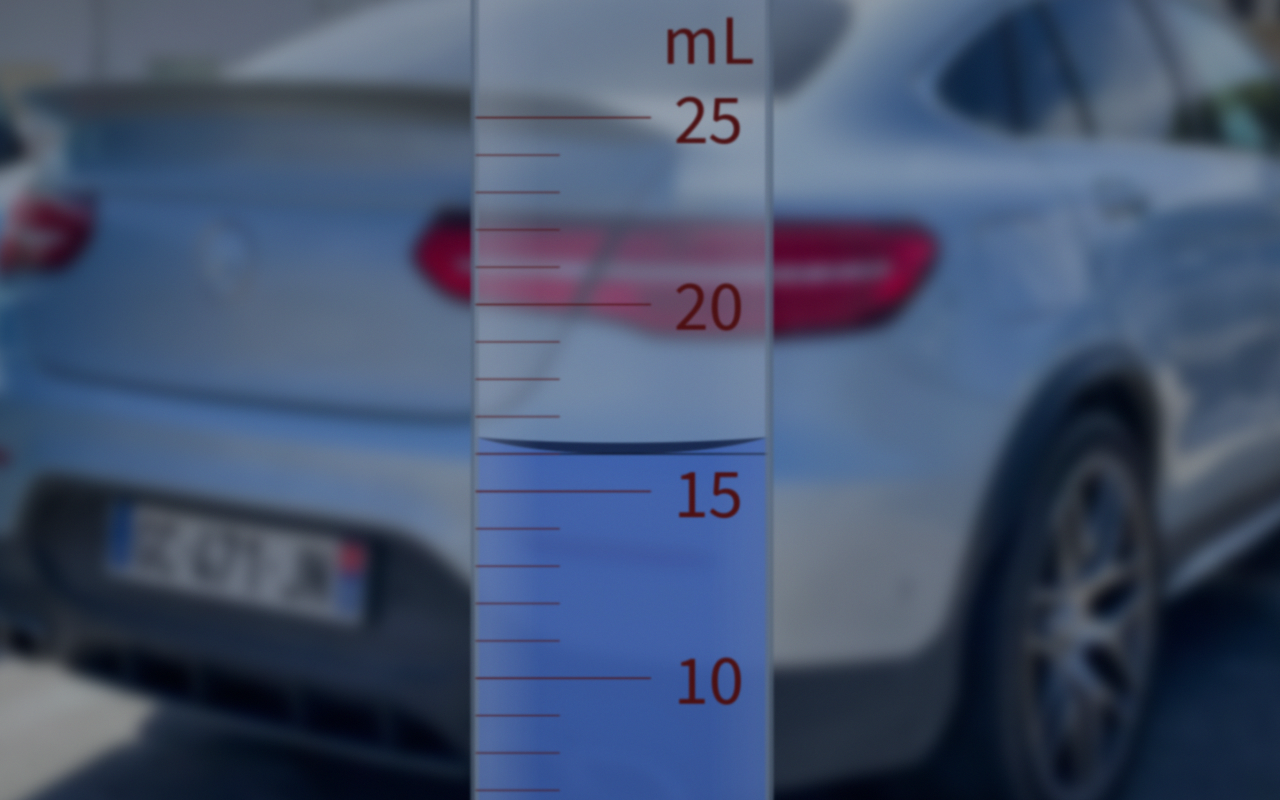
16 mL
